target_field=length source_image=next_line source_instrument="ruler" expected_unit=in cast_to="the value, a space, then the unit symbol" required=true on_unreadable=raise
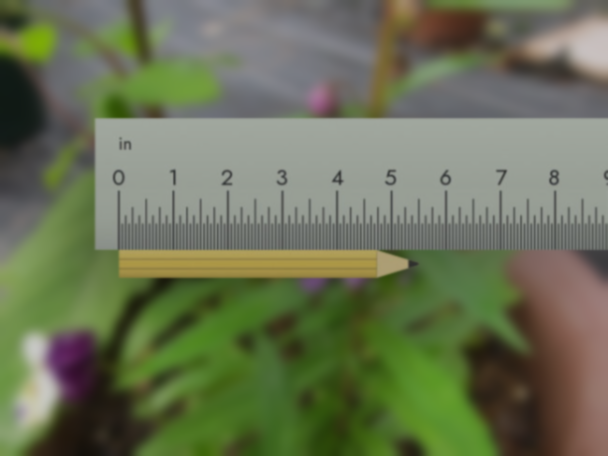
5.5 in
